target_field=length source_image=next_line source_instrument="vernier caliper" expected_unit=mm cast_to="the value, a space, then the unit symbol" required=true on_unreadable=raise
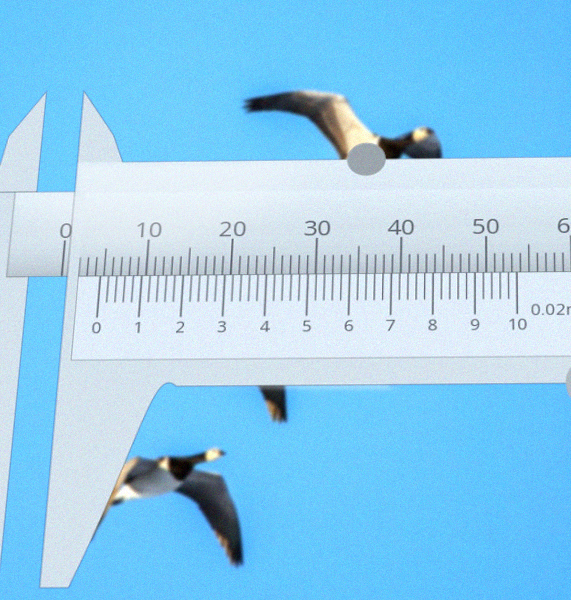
4.6 mm
